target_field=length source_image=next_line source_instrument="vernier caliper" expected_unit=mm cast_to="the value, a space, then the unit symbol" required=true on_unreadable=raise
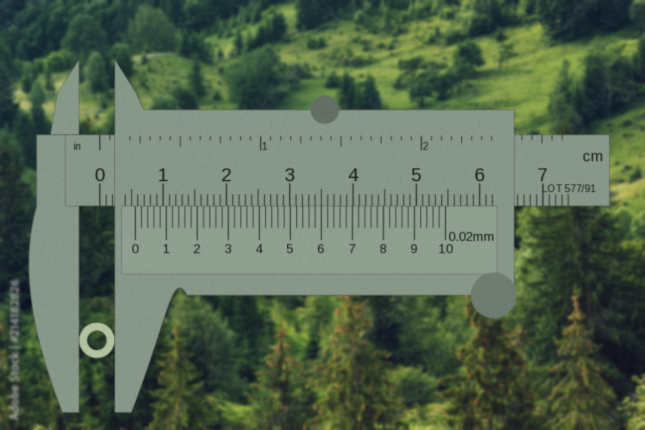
5.6 mm
